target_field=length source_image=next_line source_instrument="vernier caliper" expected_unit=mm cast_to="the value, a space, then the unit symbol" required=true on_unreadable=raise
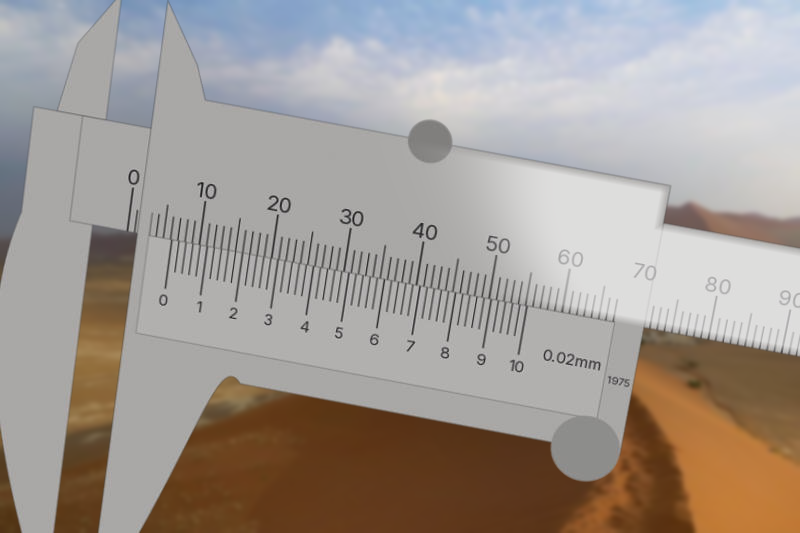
6.2 mm
